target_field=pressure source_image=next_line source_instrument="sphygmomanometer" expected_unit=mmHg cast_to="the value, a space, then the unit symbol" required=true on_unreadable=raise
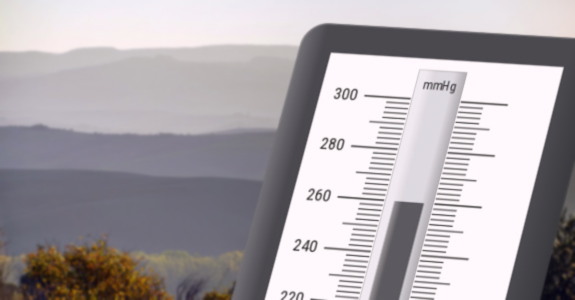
260 mmHg
